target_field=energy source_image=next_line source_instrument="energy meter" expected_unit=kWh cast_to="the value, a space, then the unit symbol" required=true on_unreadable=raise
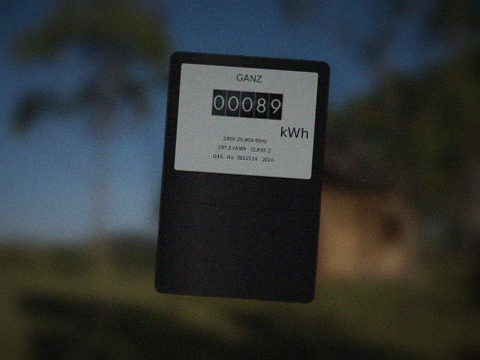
89 kWh
